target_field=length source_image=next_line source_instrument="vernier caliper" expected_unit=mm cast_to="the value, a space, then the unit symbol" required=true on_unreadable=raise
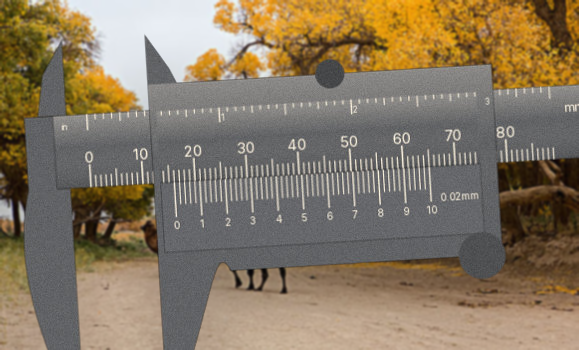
16.0 mm
